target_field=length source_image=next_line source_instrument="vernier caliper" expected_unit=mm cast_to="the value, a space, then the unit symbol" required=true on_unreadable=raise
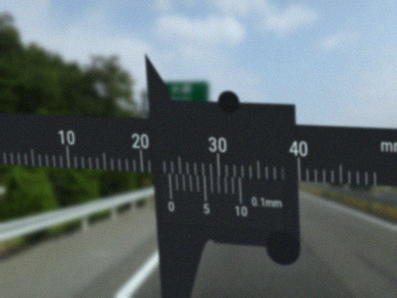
23.6 mm
